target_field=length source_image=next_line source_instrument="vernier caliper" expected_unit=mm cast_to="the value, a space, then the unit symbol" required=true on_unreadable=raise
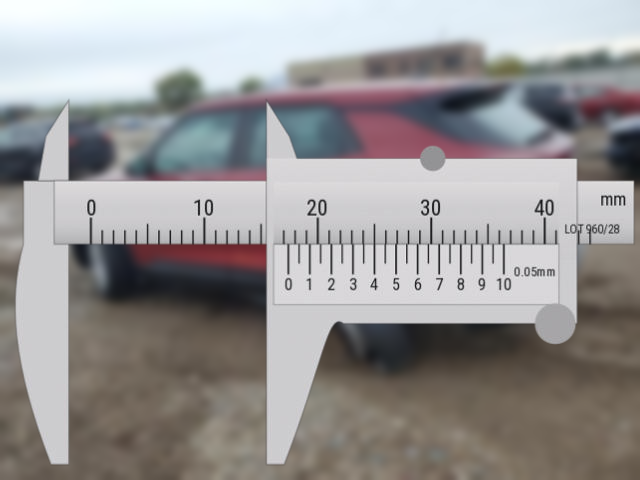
17.4 mm
